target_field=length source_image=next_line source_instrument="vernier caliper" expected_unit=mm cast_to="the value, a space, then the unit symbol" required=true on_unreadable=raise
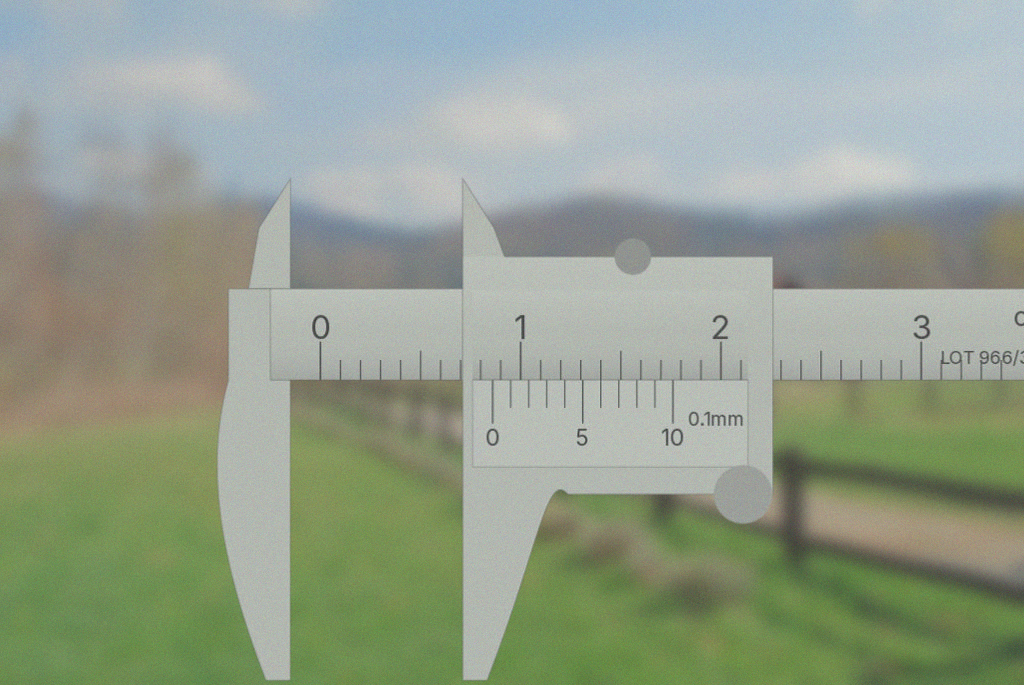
8.6 mm
